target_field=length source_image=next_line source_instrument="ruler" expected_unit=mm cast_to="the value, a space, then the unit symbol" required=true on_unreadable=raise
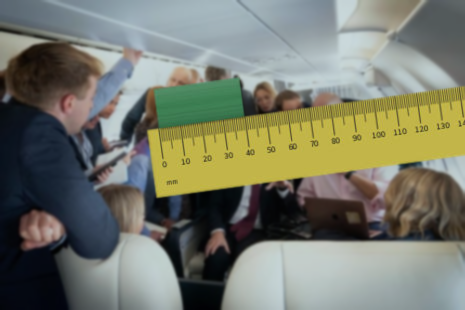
40 mm
